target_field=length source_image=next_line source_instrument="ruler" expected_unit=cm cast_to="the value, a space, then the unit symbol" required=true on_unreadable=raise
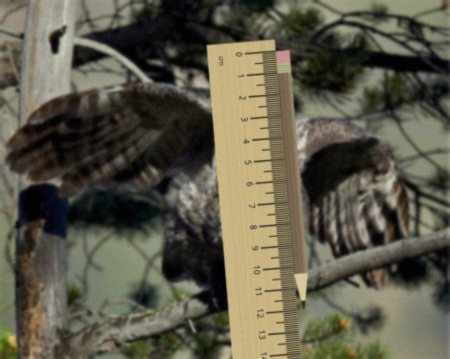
12 cm
